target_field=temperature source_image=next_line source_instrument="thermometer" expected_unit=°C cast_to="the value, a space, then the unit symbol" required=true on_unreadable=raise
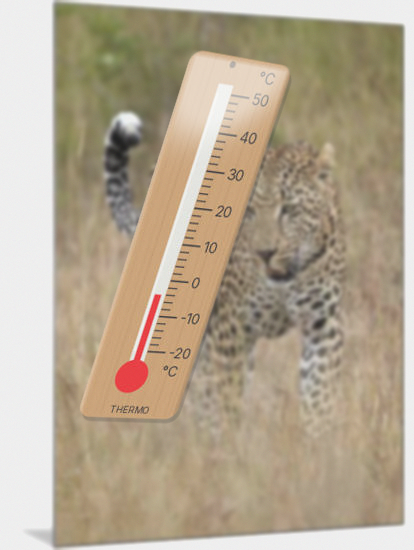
-4 °C
